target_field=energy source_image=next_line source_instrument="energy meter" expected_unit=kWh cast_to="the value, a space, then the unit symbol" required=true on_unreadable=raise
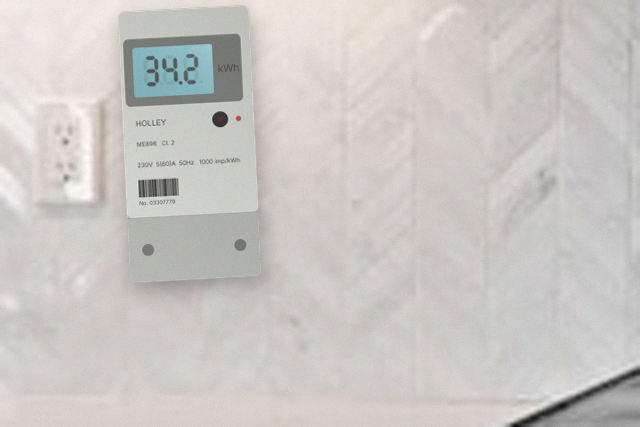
34.2 kWh
